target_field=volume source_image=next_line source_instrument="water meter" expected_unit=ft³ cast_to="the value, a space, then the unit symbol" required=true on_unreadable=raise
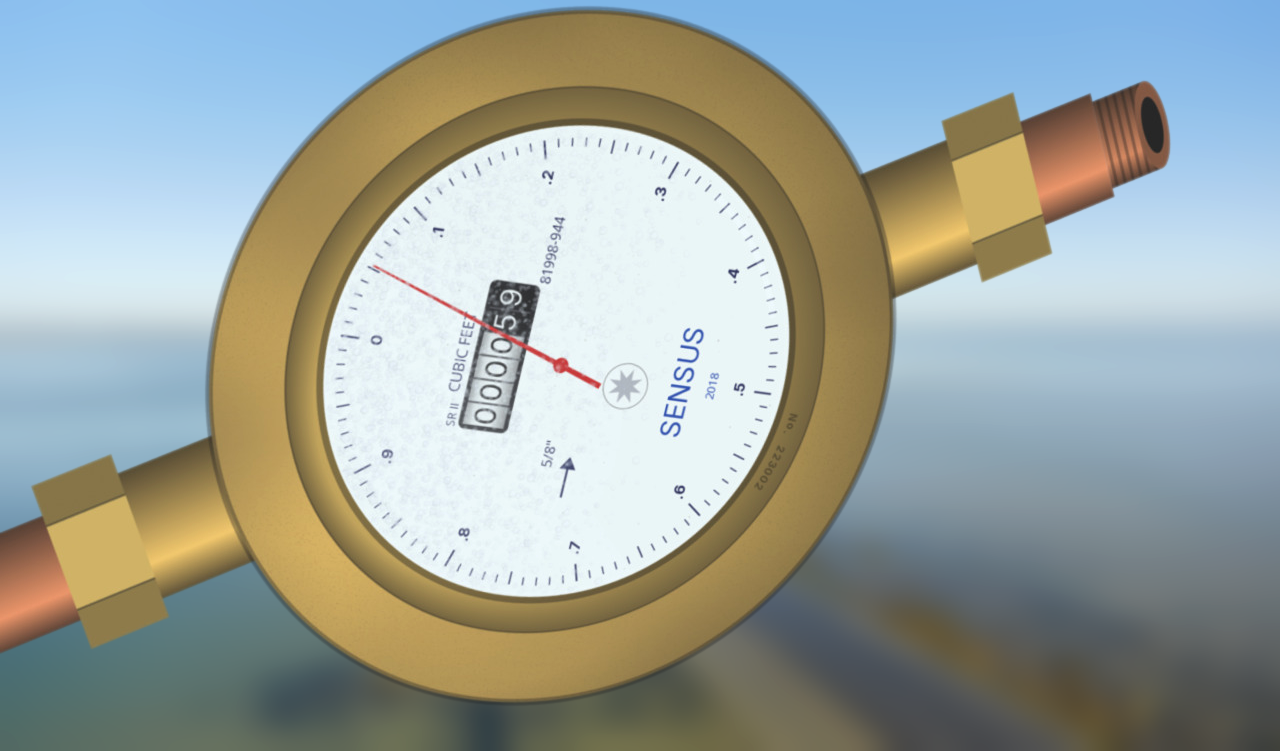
59.05 ft³
